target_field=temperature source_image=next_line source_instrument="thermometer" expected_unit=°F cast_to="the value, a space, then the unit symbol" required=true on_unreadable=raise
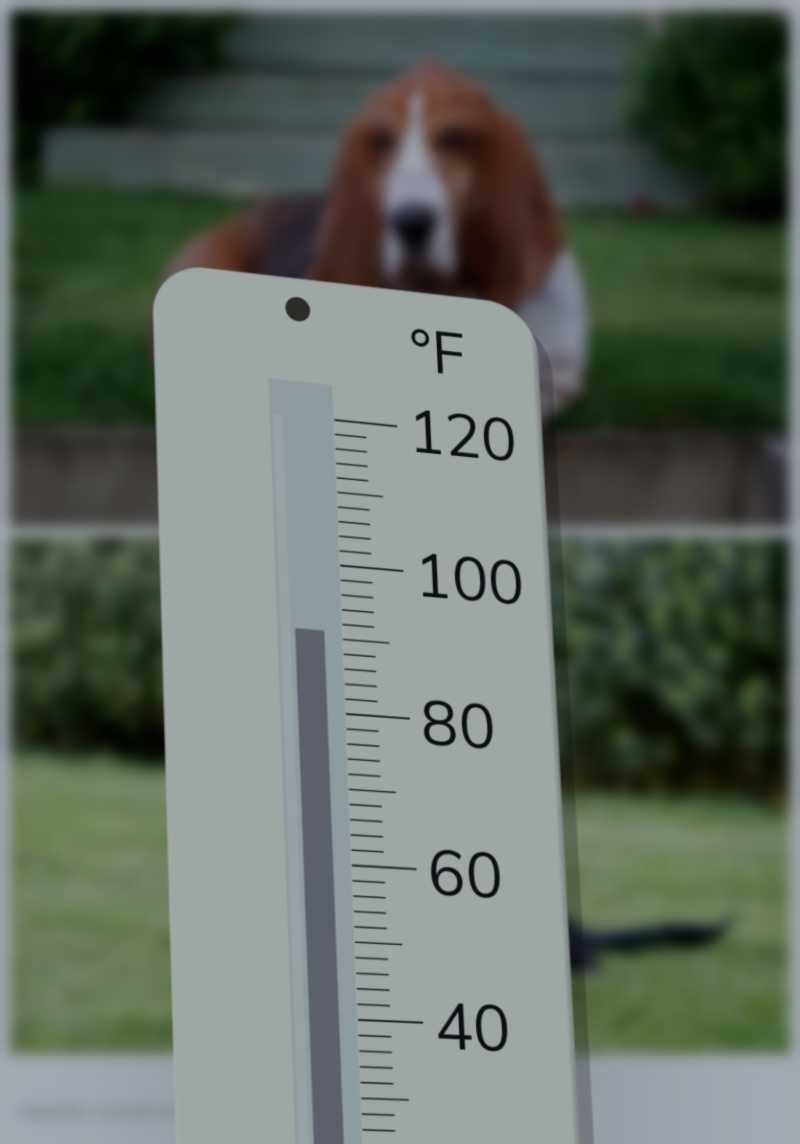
91 °F
